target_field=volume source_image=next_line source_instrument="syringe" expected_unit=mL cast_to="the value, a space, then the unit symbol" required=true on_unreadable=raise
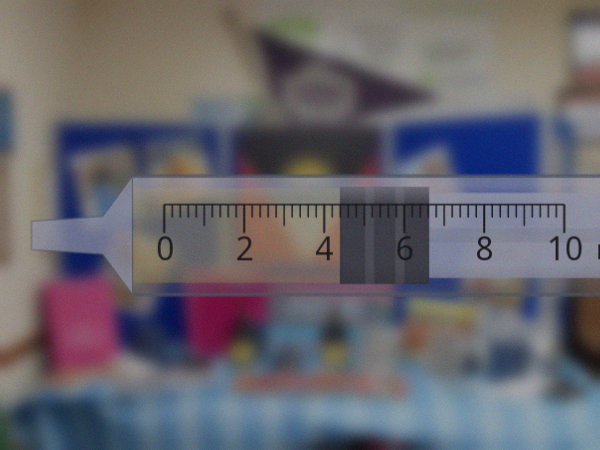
4.4 mL
